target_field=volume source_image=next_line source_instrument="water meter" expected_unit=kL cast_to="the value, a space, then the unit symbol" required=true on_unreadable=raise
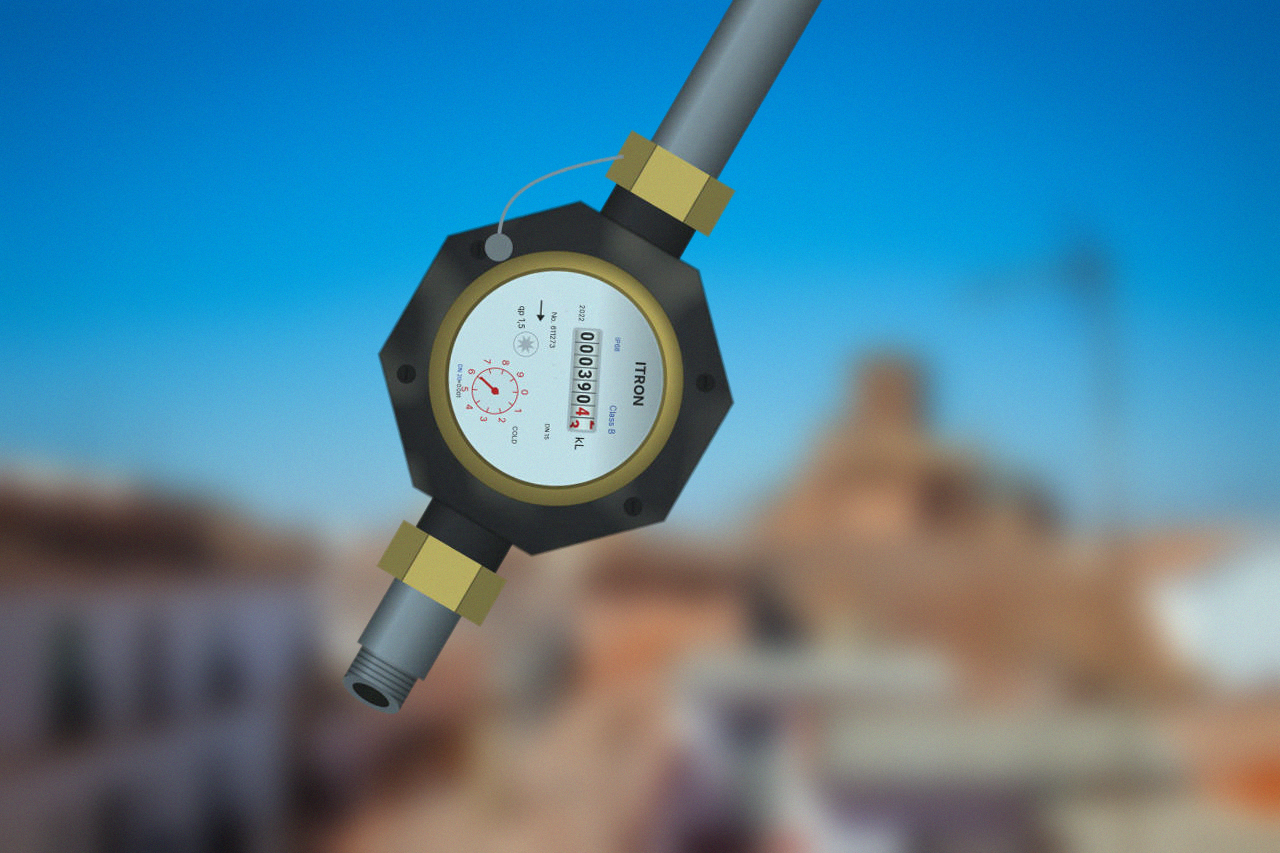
390.426 kL
